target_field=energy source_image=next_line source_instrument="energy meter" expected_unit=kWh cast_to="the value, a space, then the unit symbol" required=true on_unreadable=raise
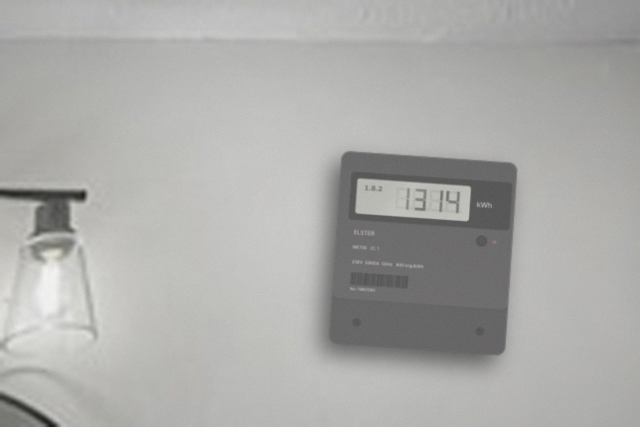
1314 kWh
